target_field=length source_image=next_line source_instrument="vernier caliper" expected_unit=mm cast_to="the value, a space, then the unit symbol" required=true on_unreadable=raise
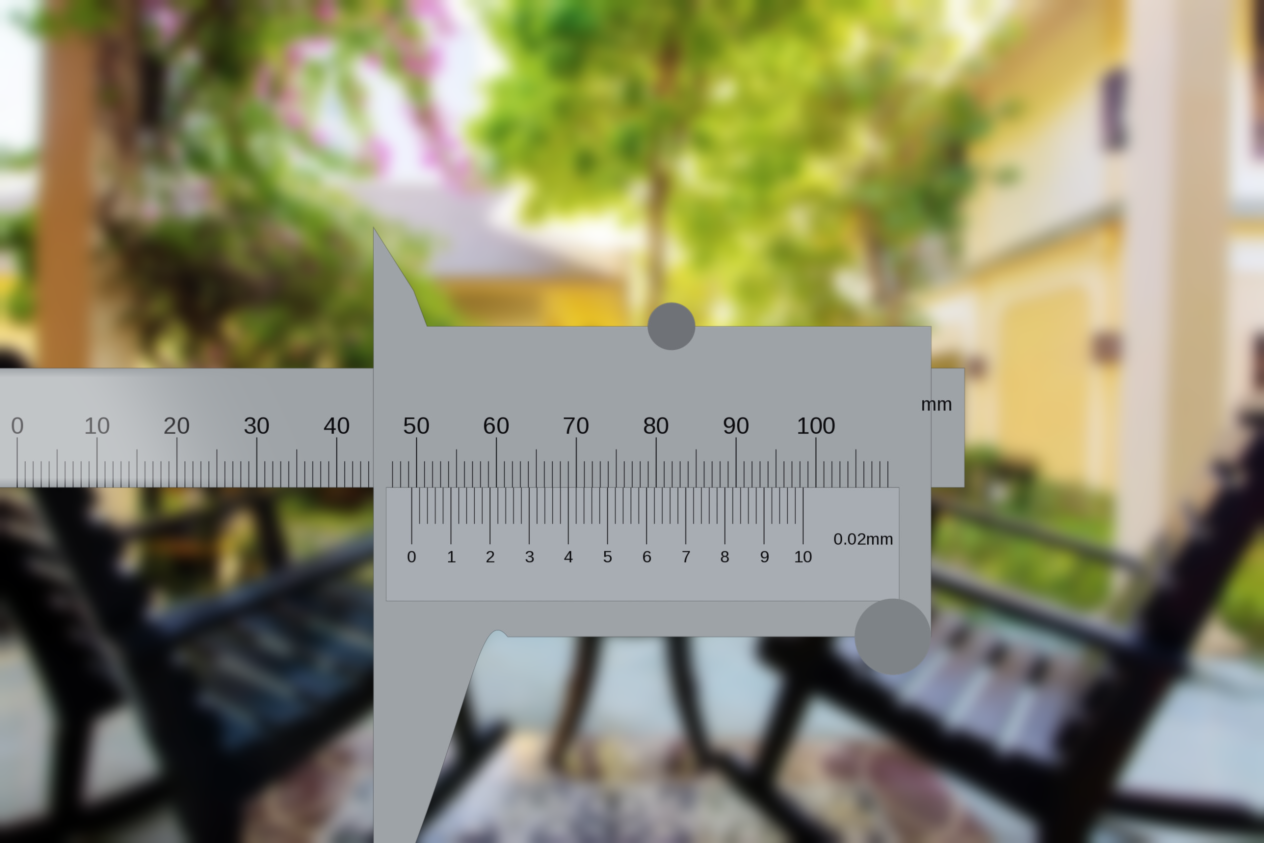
49.4 mm
